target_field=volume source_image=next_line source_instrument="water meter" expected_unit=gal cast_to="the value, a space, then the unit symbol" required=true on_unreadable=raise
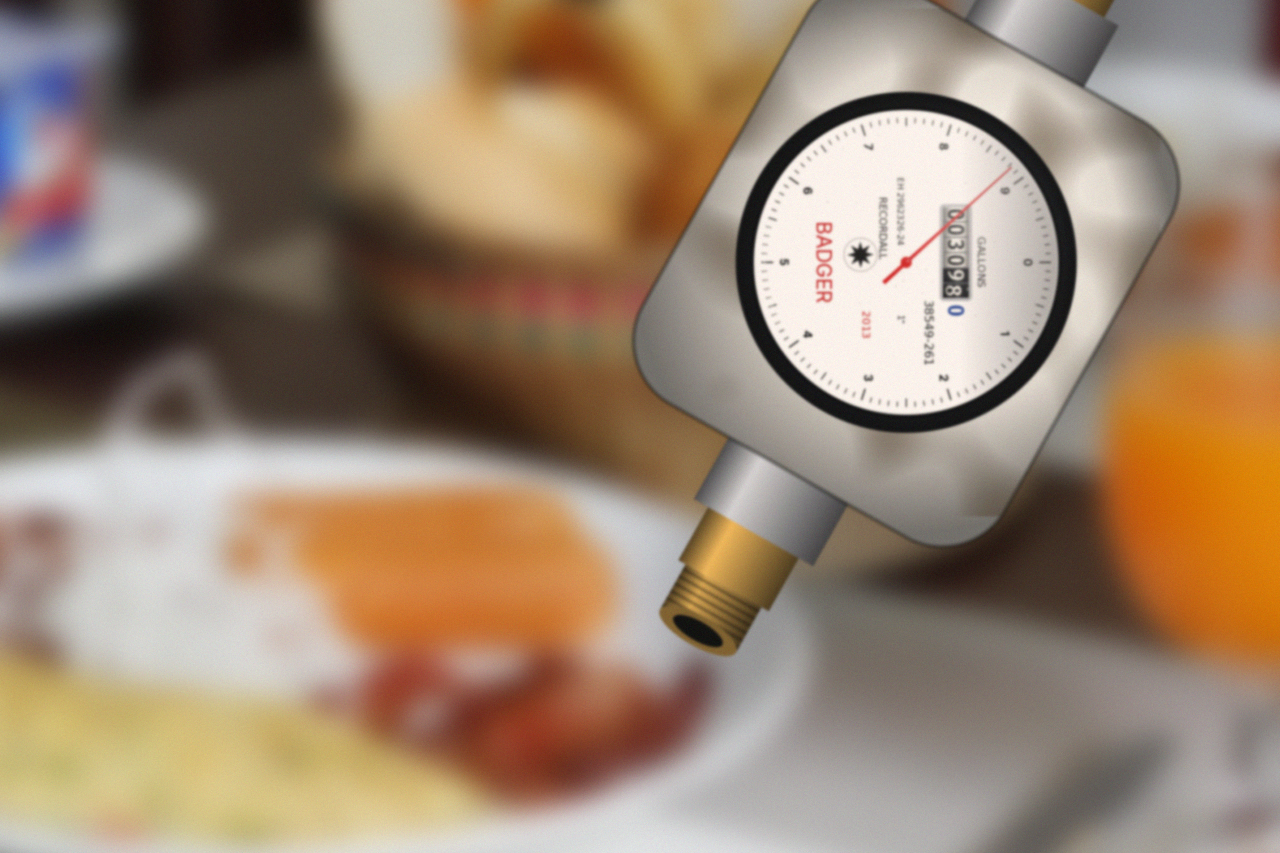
30978.8 gal
